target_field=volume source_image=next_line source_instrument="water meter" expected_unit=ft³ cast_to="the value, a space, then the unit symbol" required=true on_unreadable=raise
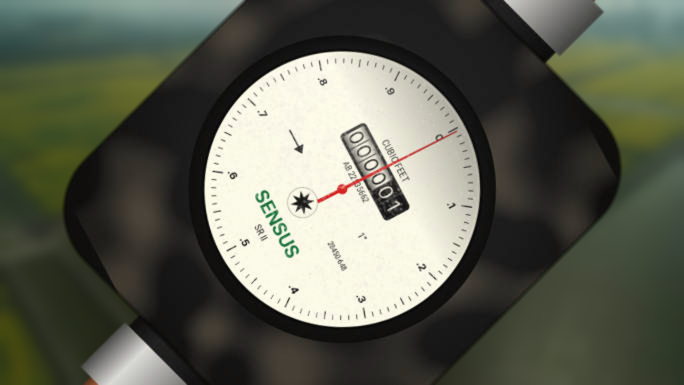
1.00 ft³
